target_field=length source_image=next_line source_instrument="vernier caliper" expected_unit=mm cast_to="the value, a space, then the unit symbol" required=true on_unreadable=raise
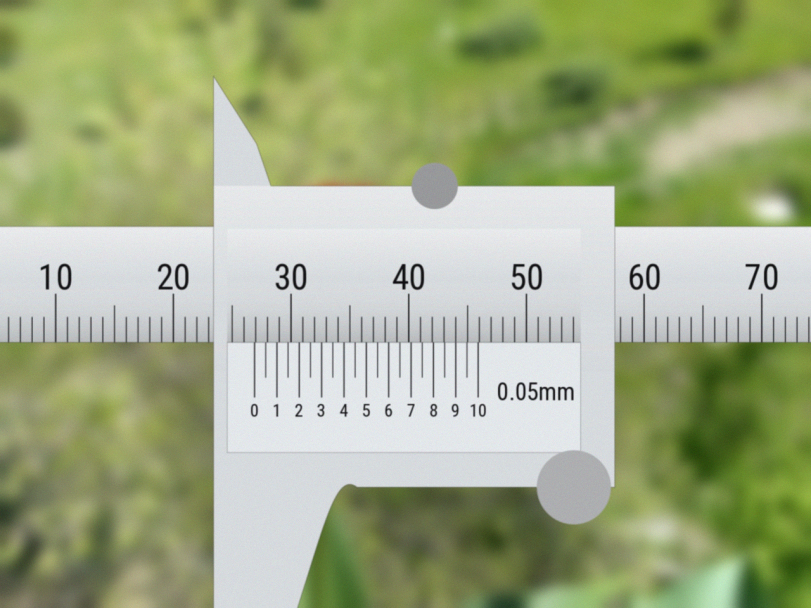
26.9 mm
